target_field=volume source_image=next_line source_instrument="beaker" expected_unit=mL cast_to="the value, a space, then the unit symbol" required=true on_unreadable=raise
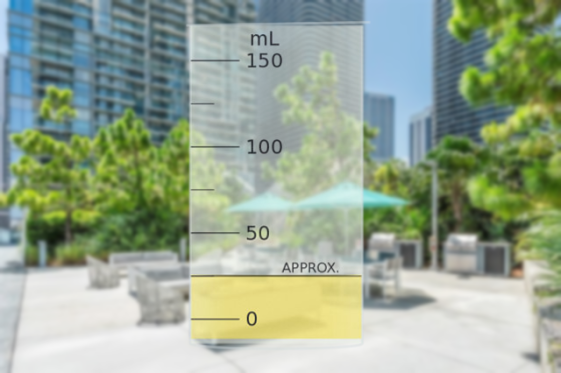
25 mL
